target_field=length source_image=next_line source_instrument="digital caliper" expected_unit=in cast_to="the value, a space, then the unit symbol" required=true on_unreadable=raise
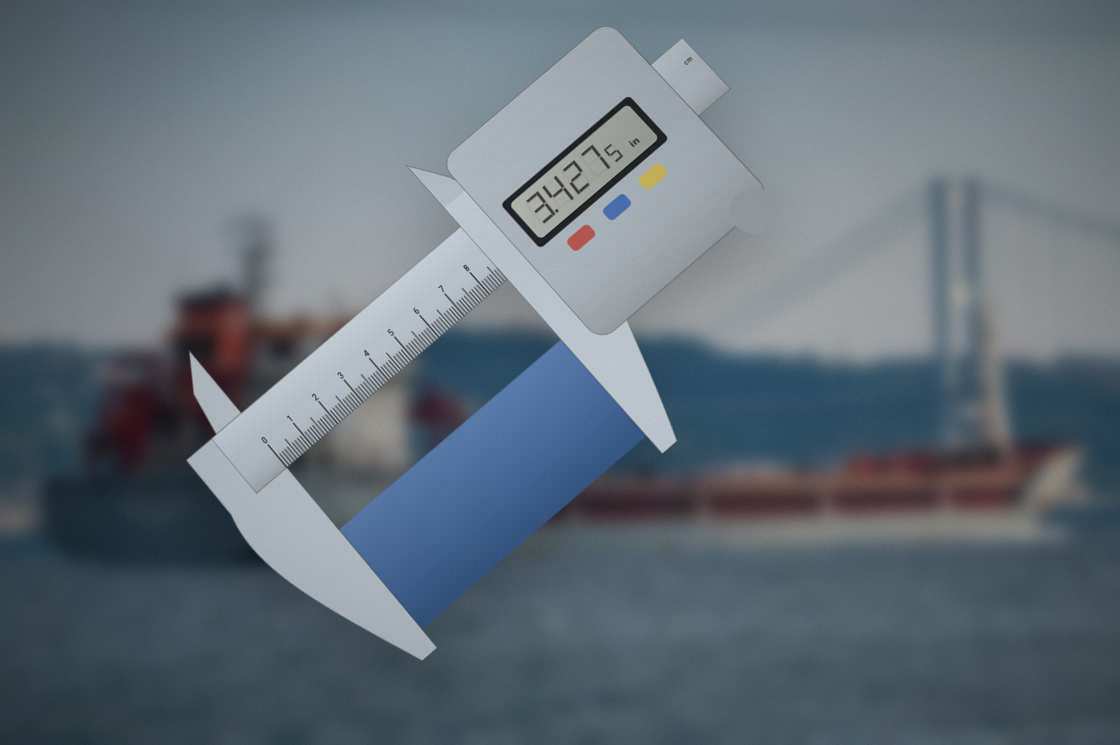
3.4275 in
